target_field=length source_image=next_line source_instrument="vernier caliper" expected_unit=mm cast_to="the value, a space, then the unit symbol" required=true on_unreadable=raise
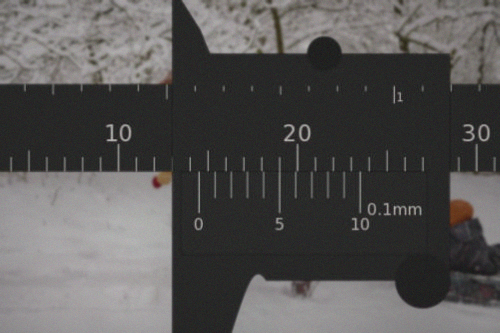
14.5 mm
